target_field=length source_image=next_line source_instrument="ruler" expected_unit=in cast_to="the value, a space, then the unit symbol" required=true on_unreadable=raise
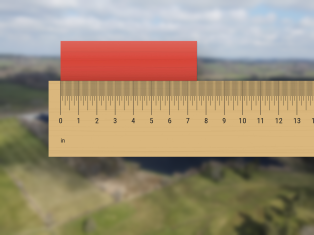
7.5 in
